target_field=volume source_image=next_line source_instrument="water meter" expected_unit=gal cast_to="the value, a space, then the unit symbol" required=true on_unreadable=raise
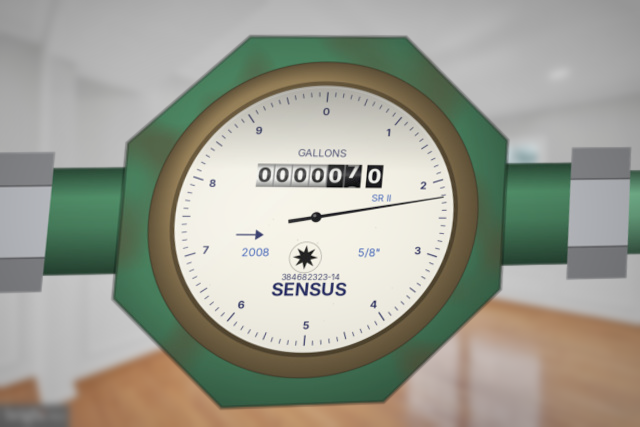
72.2 gal
